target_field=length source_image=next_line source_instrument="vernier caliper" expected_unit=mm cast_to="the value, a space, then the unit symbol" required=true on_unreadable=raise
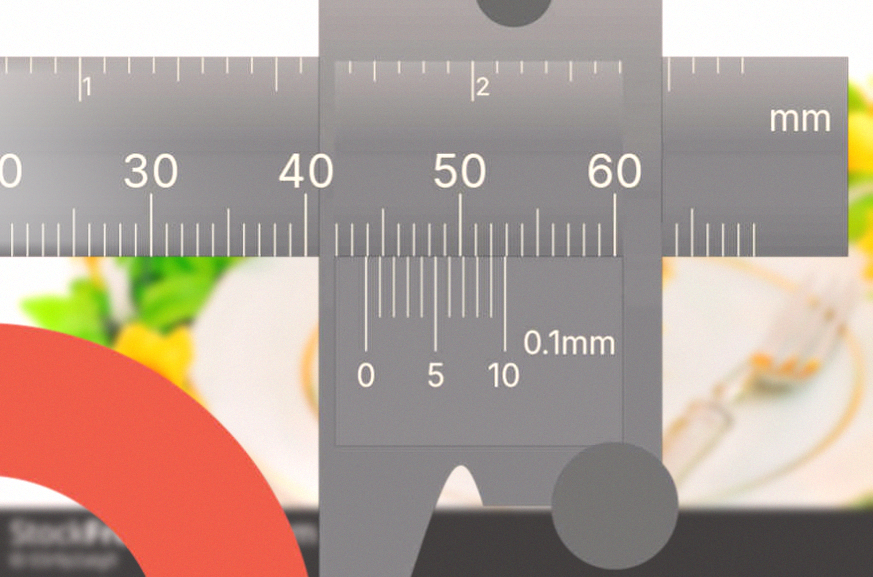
43.9 mm
